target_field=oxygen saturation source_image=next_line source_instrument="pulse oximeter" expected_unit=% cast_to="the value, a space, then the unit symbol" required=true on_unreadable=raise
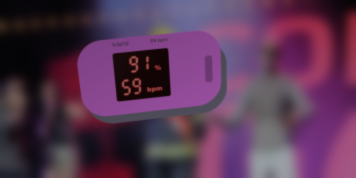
91 %
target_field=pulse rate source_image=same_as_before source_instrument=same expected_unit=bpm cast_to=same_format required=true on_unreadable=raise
59 bpm
